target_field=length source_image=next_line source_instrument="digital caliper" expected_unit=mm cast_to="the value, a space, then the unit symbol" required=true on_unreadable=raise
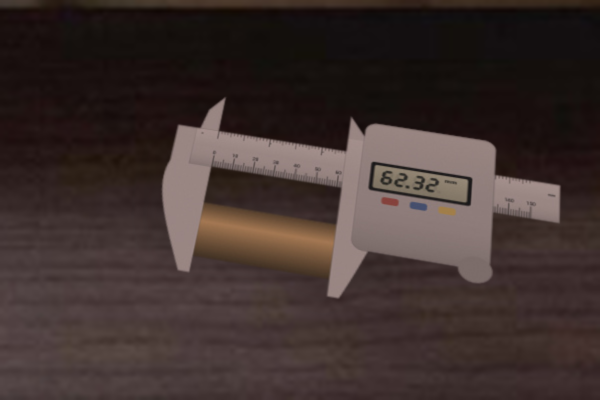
62.32 mm
